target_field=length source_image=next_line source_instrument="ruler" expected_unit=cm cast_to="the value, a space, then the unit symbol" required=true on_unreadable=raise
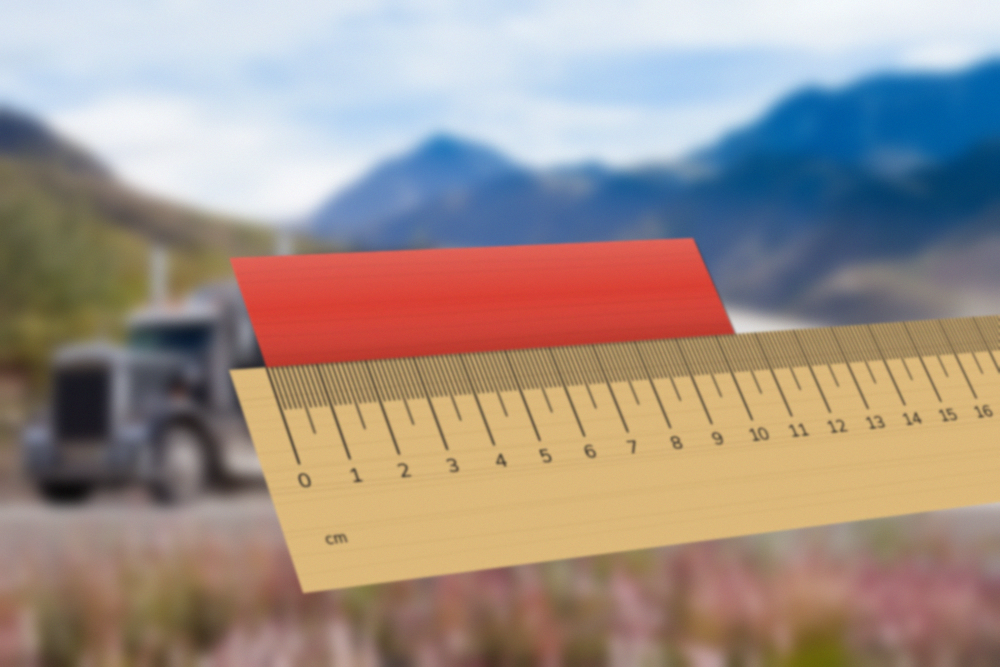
10.5 cm
